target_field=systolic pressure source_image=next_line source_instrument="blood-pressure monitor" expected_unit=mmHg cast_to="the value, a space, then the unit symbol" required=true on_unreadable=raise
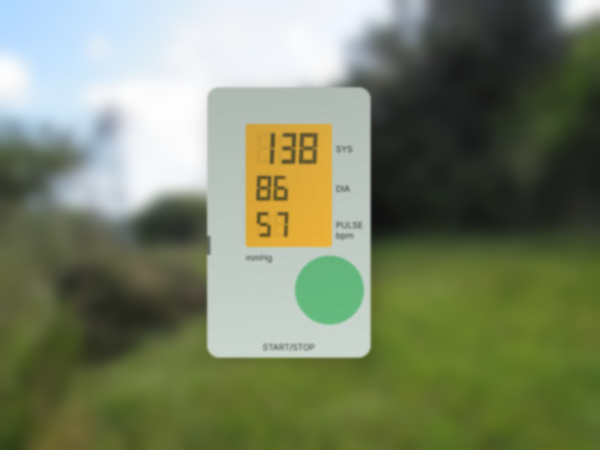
138 mmHg
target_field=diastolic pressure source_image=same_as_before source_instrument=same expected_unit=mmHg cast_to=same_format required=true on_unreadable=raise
86 mmHg
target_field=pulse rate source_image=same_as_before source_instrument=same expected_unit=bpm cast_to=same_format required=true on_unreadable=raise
57 bpm
